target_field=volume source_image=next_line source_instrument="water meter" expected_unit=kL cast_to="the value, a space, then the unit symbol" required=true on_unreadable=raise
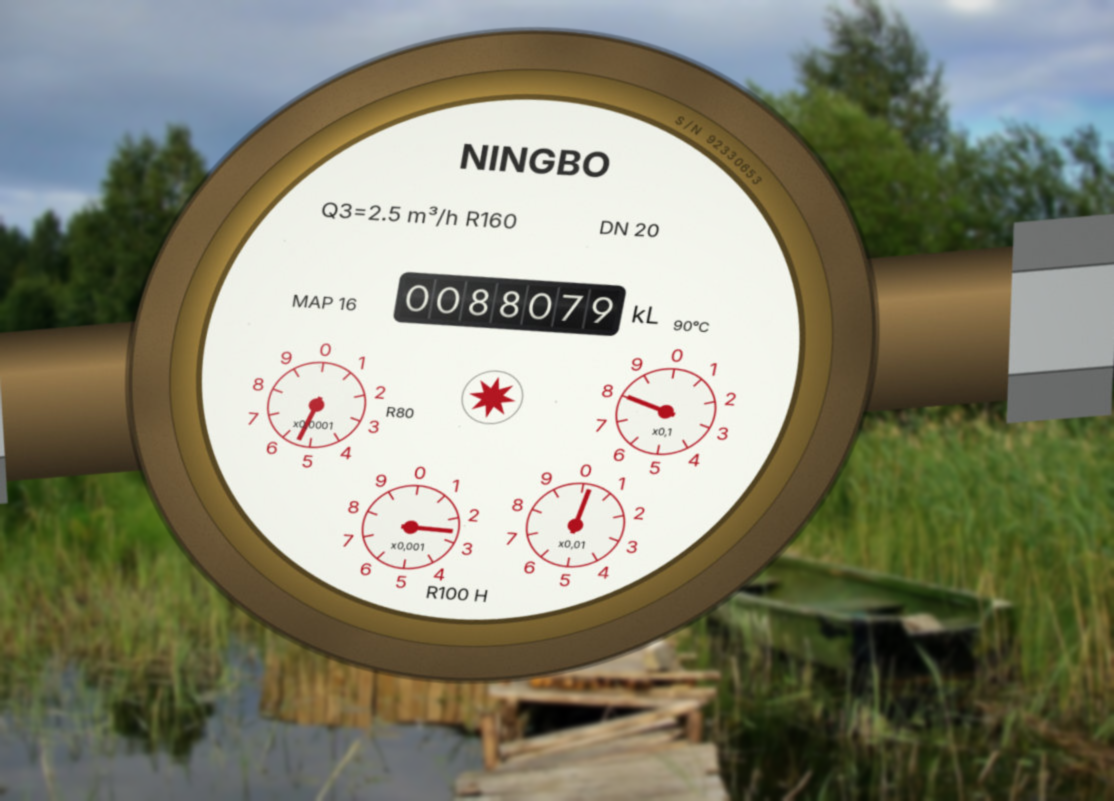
88079.8025 kL
